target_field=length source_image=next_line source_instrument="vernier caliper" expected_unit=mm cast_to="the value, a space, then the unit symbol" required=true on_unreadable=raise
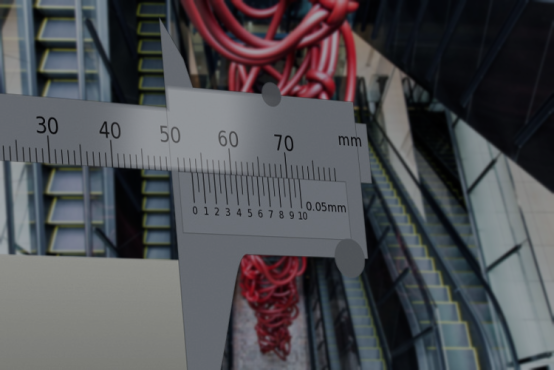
53.2 mm
